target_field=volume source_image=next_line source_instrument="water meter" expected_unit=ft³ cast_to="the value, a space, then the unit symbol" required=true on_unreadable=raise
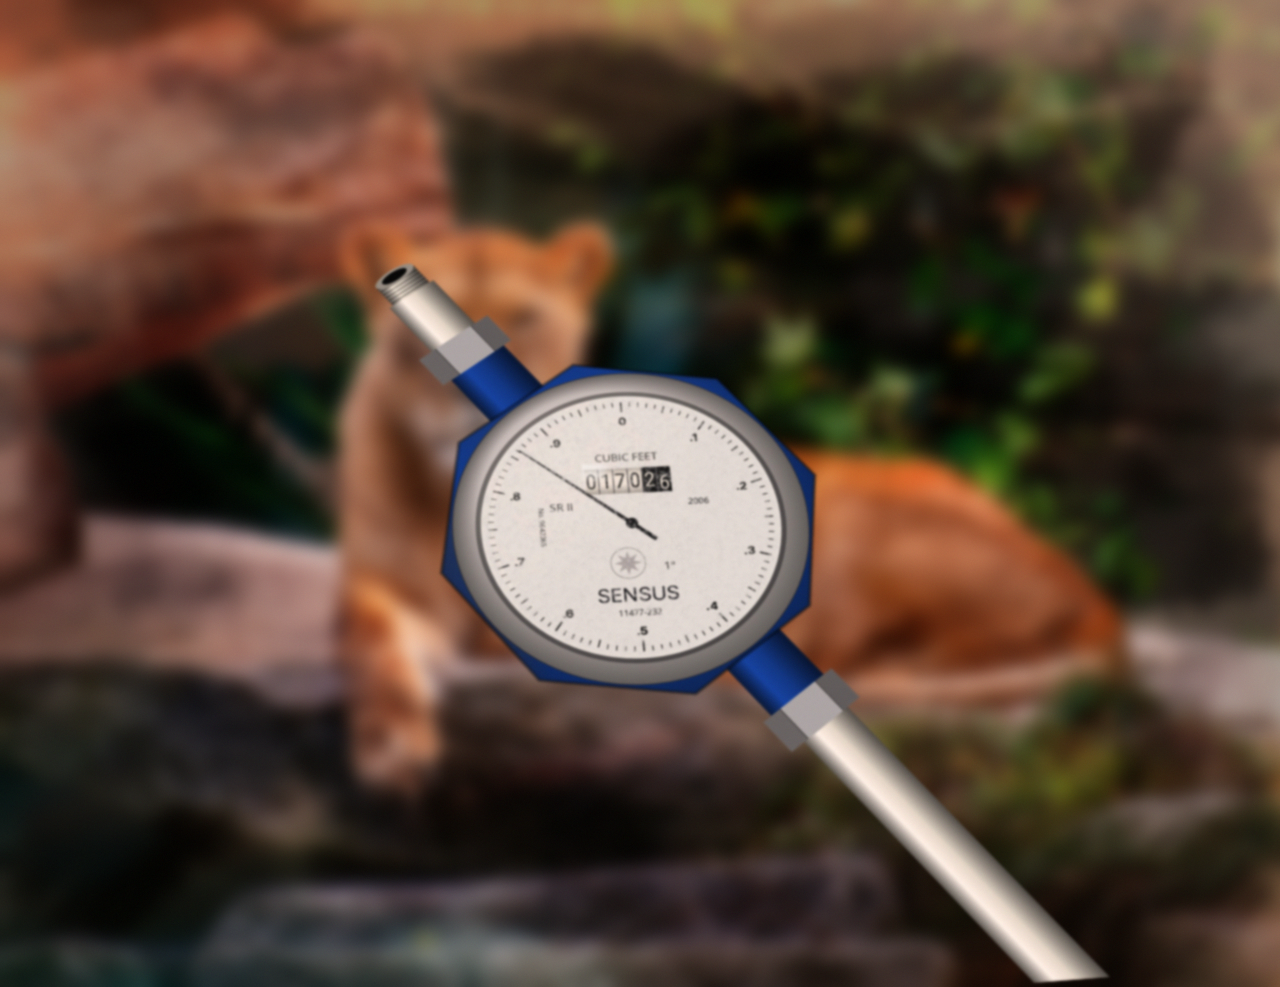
17025.86 ft³
